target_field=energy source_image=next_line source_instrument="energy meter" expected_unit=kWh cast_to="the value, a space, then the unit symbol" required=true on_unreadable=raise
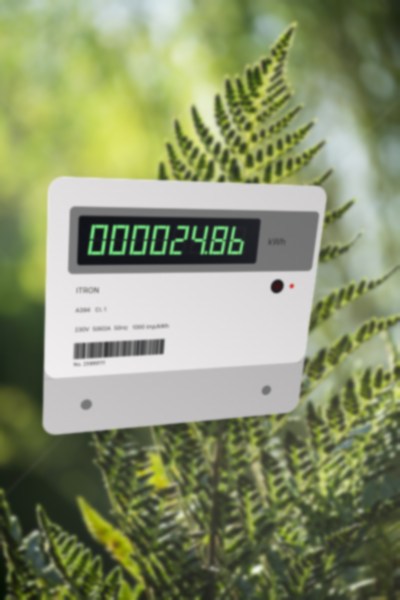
24.86 kWh
